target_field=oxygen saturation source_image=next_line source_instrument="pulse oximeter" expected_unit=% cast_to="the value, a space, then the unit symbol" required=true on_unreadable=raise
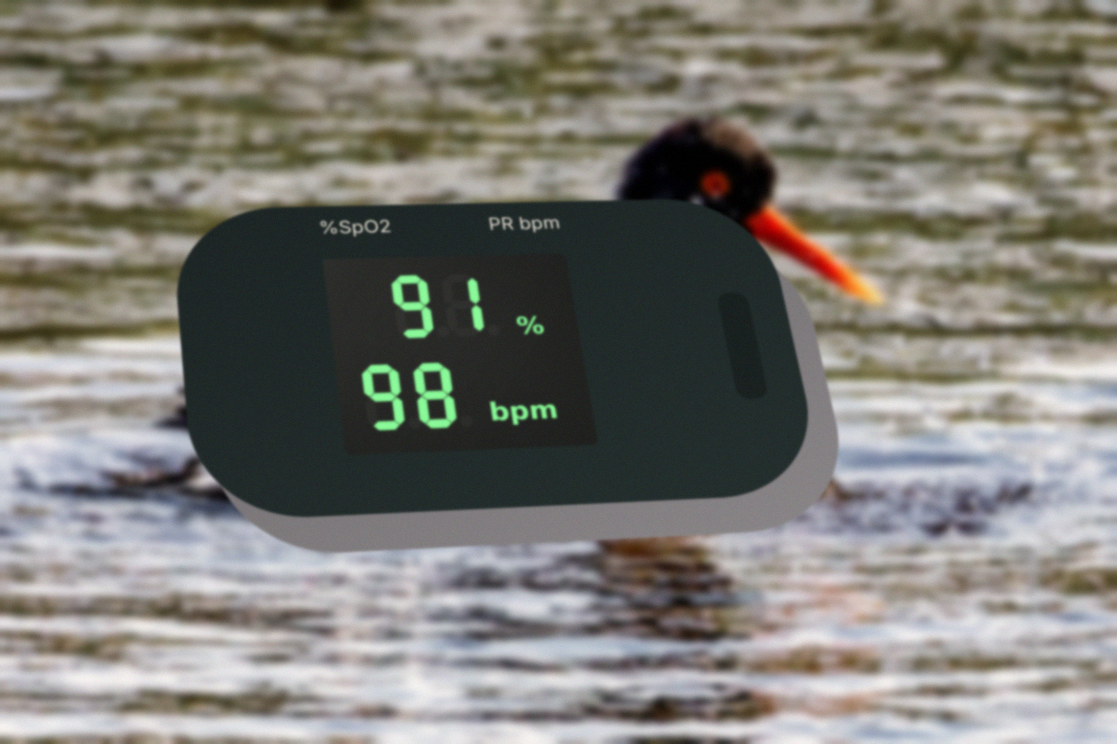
91 %
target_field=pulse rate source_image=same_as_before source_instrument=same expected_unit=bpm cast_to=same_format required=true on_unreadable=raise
98 bpm
